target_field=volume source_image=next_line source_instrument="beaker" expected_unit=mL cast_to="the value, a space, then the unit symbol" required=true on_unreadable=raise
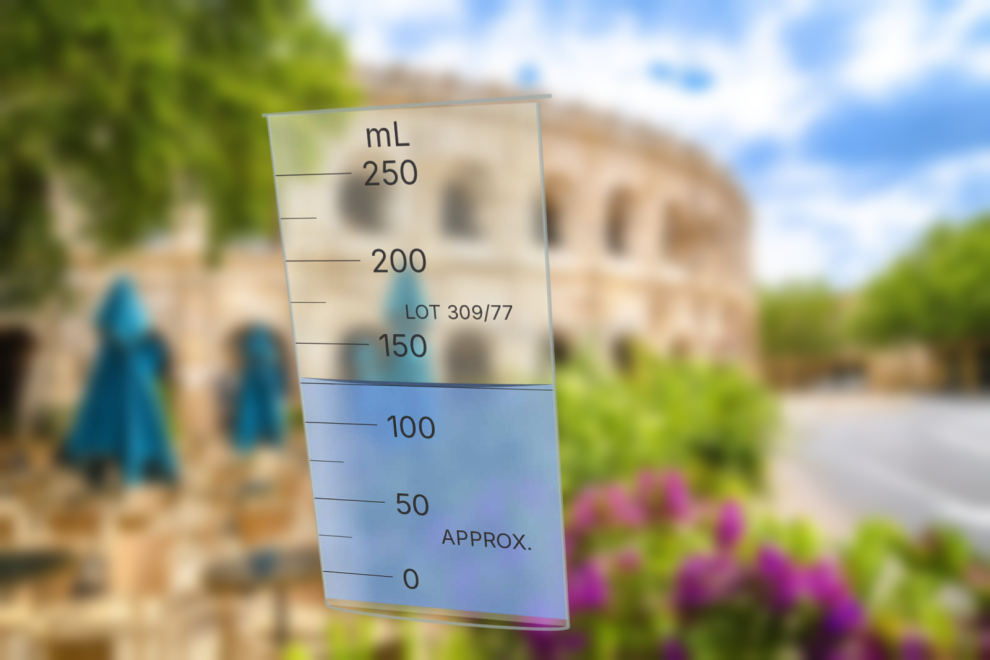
125 mL
